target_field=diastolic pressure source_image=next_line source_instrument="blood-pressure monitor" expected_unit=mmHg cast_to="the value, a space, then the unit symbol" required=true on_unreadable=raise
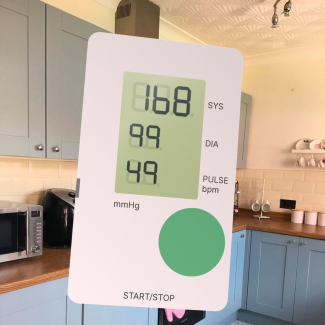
99 mmHg
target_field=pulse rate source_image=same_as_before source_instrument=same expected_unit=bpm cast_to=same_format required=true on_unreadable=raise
49 bpm
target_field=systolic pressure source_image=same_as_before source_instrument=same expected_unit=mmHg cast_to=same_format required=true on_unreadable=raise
168 mmHg
